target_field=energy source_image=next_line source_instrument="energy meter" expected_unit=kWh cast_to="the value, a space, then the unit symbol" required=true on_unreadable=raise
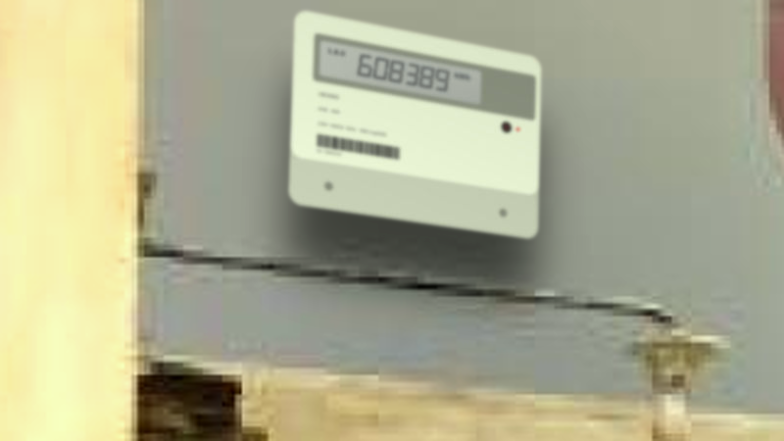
608389 kWh
